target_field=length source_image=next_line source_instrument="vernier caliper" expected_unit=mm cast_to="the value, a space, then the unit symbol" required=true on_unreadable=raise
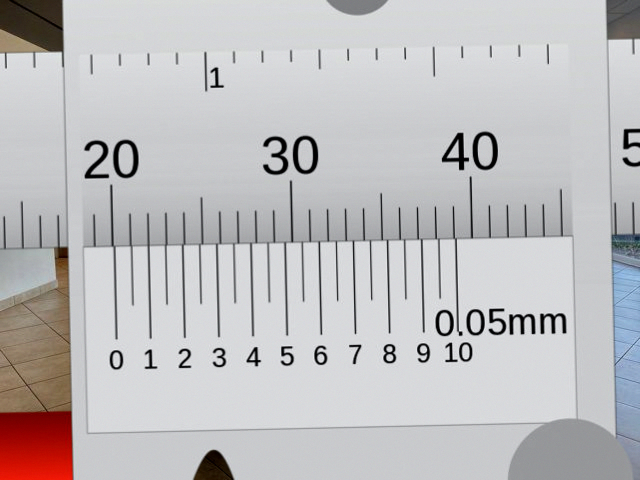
20.1 mm
